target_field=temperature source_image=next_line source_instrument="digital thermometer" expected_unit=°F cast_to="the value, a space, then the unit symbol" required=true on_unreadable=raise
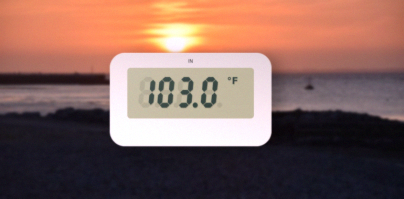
103.0 °F
